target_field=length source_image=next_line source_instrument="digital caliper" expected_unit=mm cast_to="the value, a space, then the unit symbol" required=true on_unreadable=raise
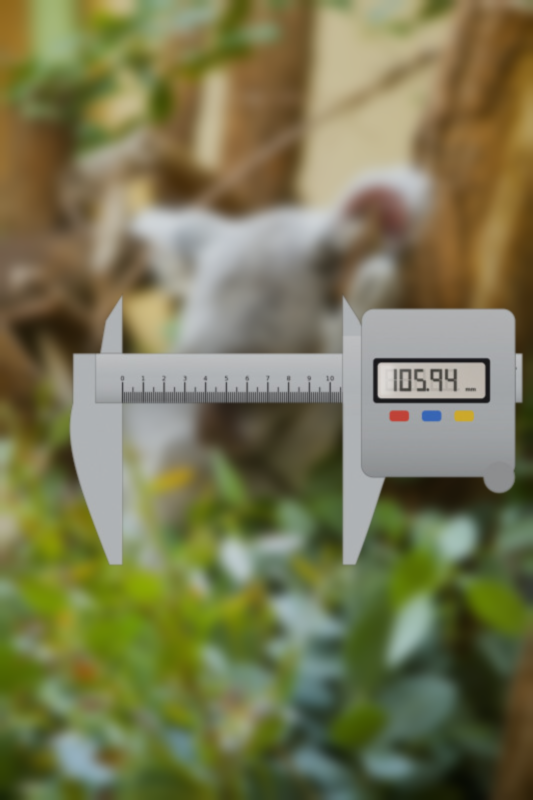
105.94 mm
